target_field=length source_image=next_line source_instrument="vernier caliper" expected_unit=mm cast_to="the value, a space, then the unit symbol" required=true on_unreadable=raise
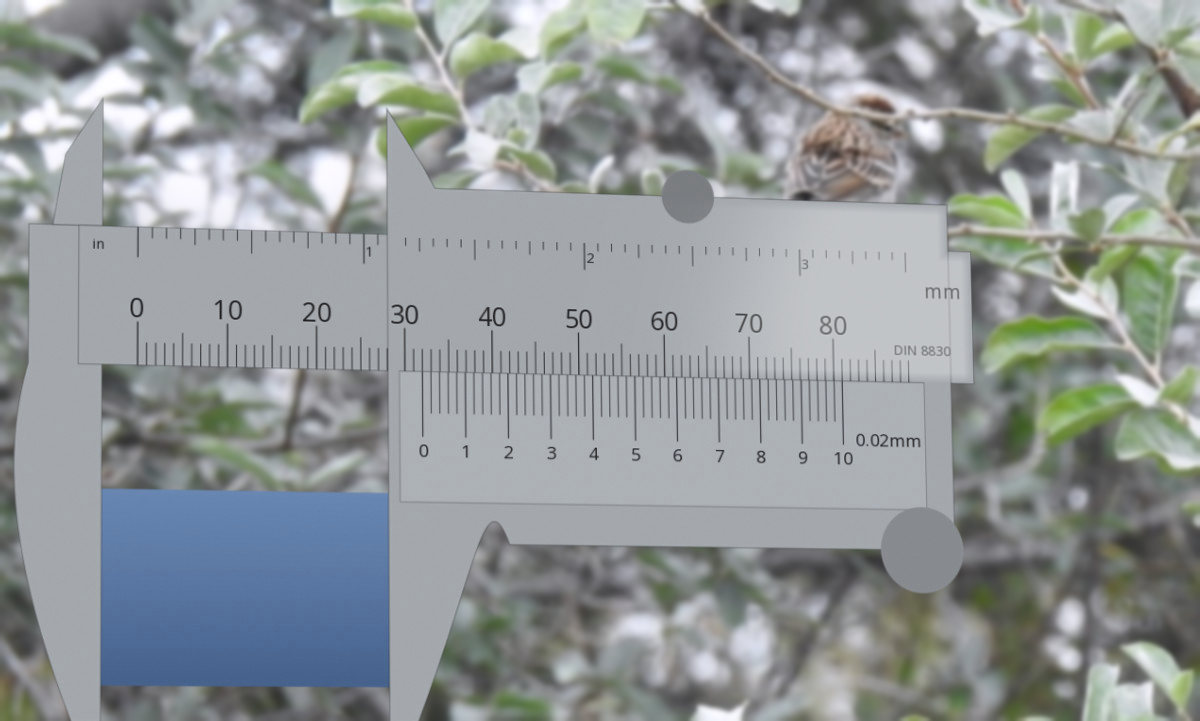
32.0 mm
